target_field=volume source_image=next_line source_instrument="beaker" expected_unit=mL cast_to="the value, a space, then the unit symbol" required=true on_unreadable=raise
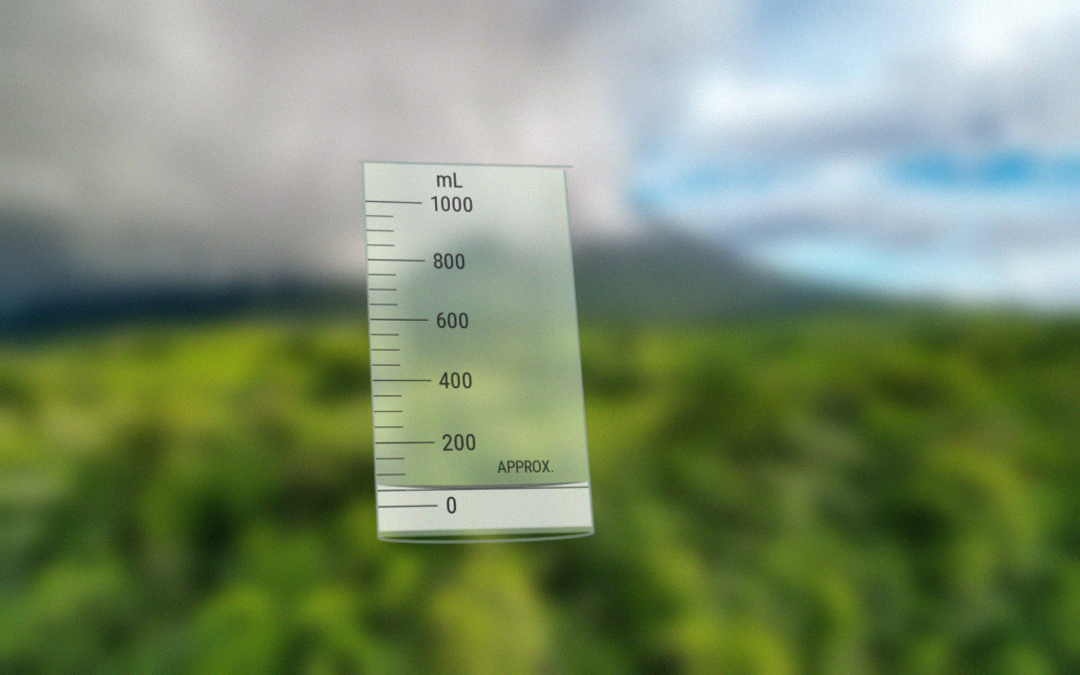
50 mL
